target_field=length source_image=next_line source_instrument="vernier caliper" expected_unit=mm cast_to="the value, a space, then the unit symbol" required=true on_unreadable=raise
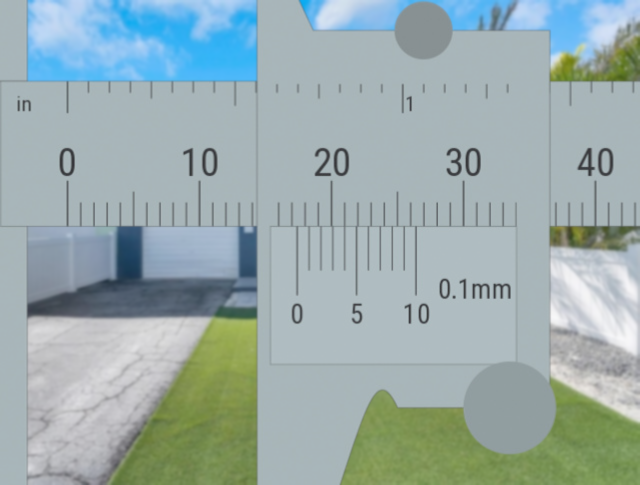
17.4 mm
